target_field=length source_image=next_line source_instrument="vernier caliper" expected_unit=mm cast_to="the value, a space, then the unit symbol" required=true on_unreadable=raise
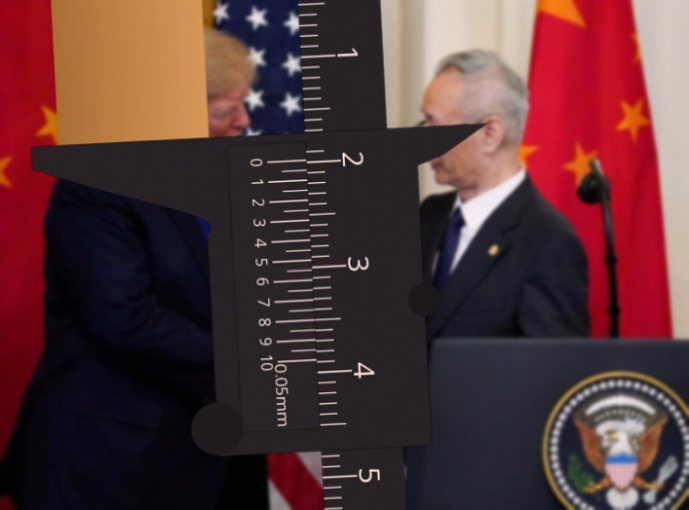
19.8 mm
